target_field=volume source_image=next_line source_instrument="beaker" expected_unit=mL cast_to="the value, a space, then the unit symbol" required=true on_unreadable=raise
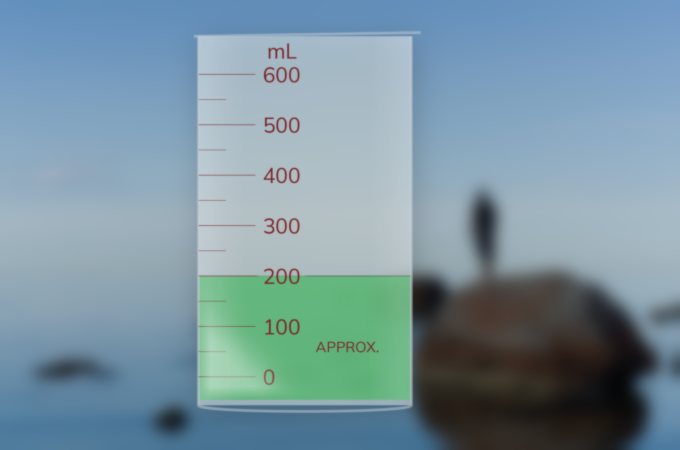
200 mL
